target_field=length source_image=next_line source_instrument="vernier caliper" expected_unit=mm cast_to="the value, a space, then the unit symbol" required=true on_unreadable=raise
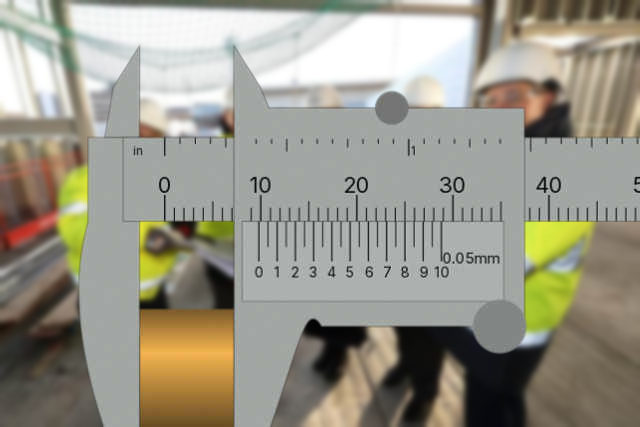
9.8 mm
